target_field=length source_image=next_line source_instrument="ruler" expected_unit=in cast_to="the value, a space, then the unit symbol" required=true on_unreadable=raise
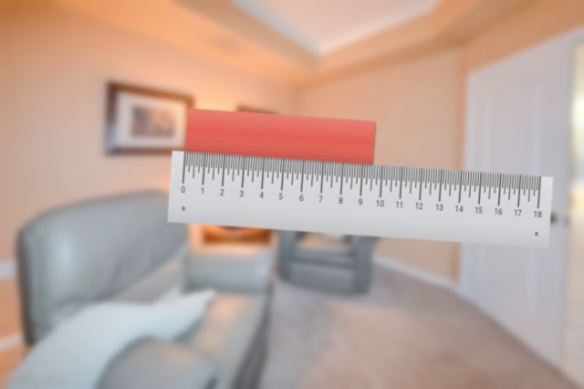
9.5 in
